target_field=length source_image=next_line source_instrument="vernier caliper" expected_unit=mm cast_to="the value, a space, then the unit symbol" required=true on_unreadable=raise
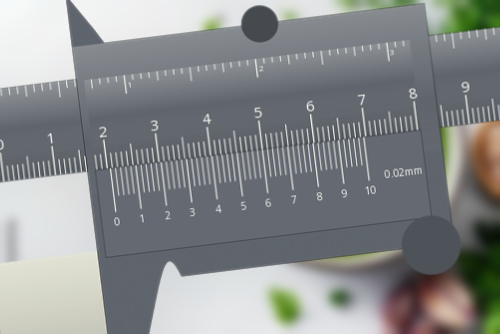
20.6 mm
